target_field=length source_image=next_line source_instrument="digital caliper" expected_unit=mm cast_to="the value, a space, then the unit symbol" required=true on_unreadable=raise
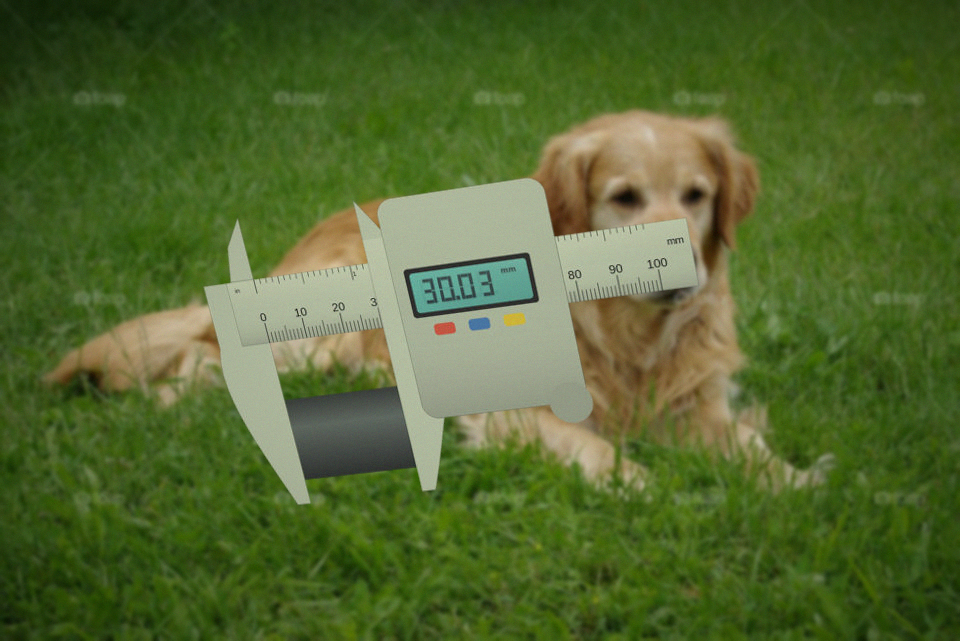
30.03 mm
